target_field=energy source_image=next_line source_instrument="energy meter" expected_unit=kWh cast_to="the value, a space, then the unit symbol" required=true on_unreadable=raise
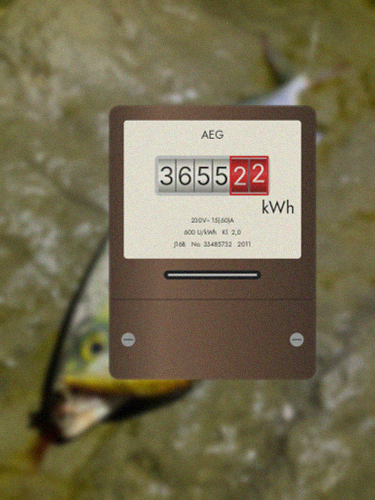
3655.22 kWh
